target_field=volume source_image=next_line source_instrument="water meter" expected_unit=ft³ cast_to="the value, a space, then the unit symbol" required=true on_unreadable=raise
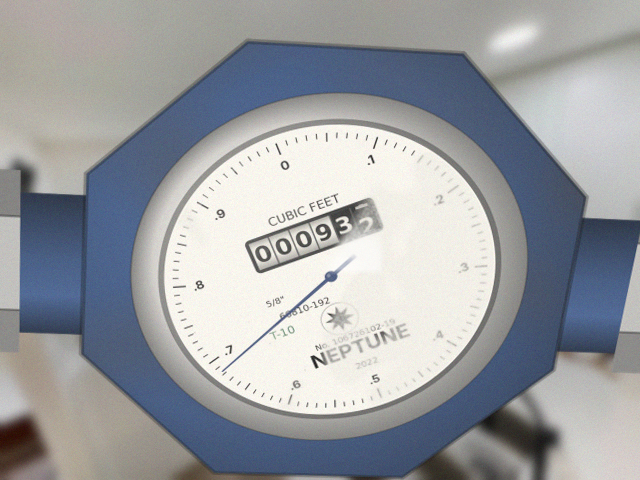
931.68 ft³
